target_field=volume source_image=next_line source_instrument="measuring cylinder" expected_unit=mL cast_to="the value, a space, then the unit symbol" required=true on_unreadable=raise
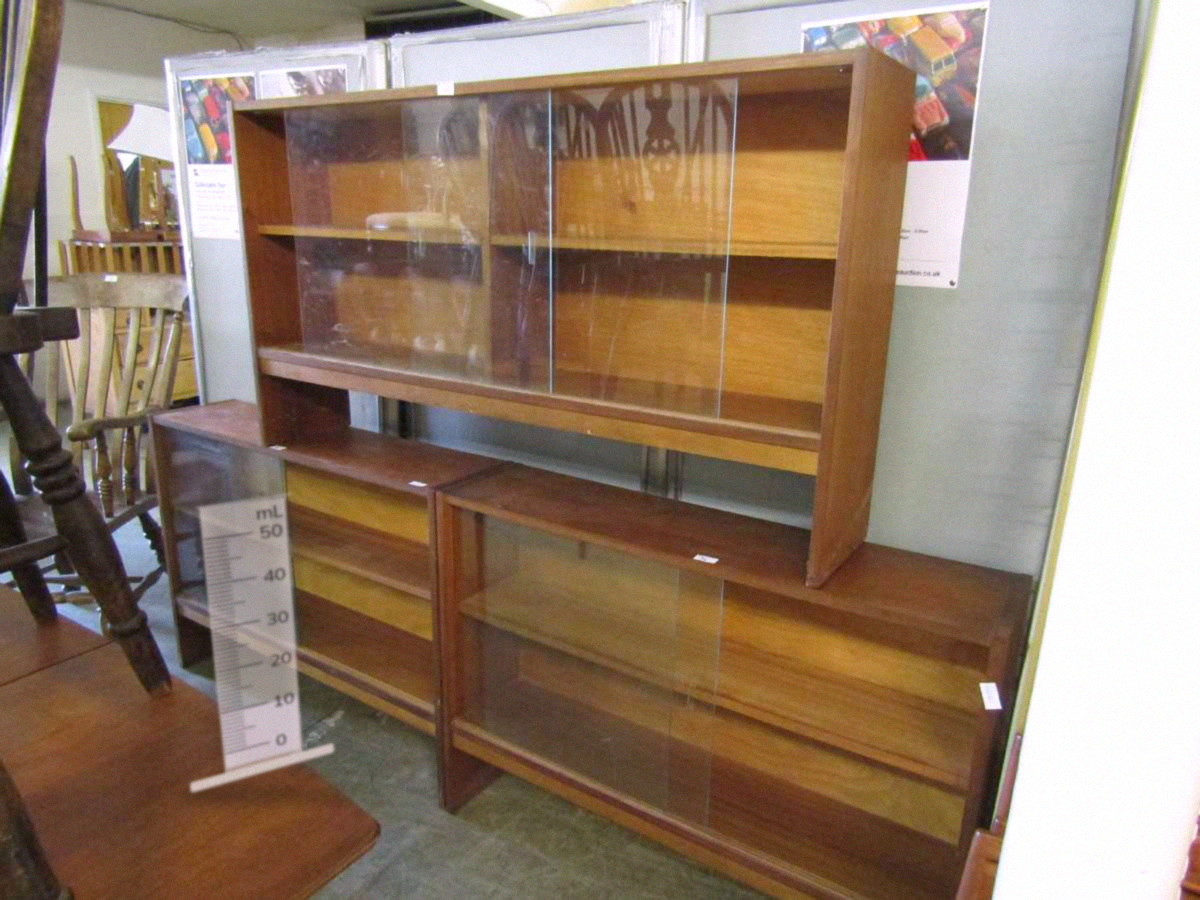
10 mL
